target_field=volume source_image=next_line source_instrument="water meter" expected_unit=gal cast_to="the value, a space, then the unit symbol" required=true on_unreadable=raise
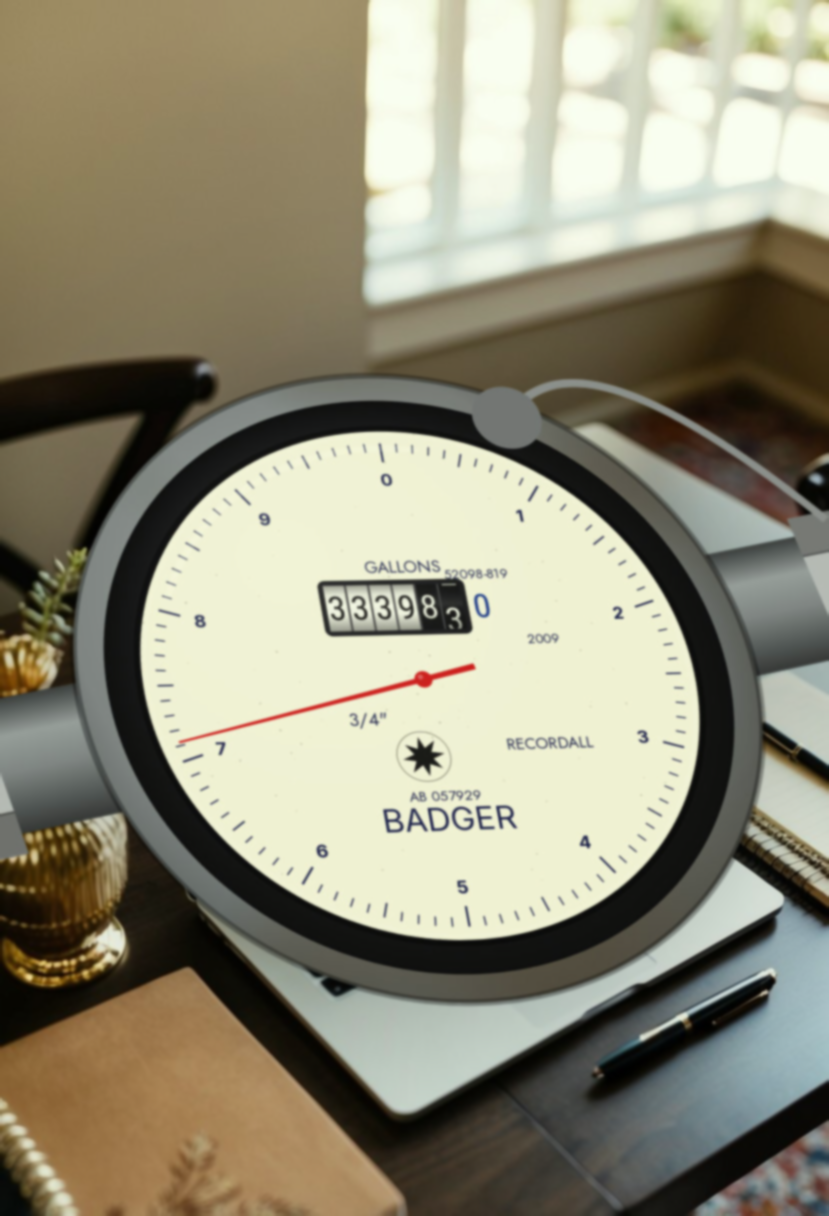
3339827.1 gal
